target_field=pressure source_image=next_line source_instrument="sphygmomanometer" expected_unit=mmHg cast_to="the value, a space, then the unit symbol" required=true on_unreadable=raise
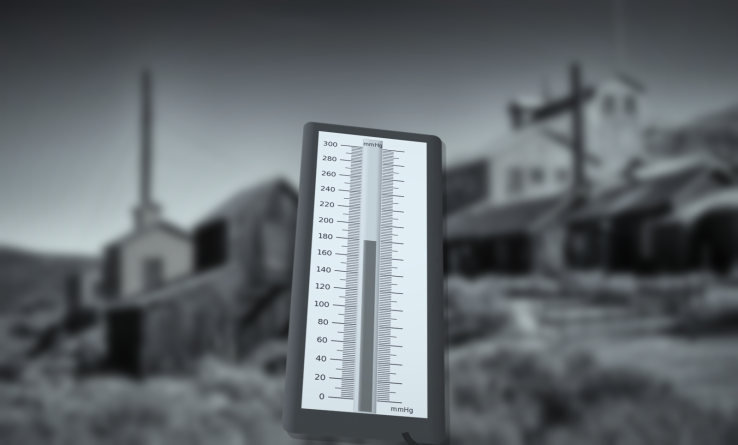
180 mmHg
